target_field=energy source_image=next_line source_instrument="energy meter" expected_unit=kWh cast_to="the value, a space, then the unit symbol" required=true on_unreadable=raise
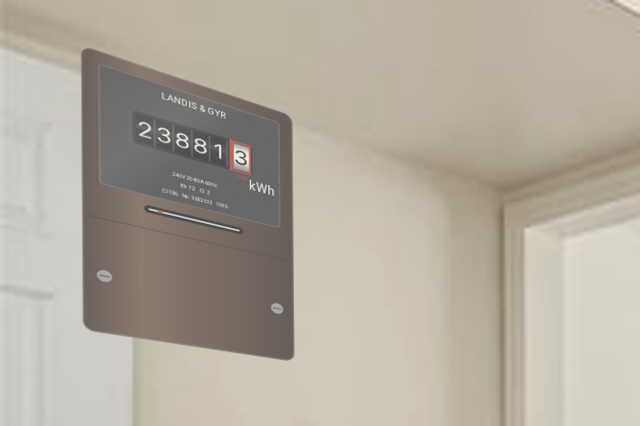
23881.3 kWh
